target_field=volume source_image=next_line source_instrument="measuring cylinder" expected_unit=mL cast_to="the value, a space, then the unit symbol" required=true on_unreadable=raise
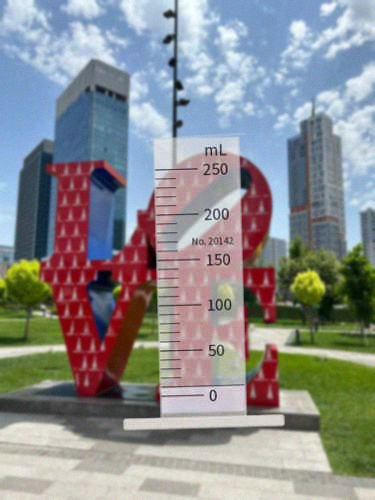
10 mL
